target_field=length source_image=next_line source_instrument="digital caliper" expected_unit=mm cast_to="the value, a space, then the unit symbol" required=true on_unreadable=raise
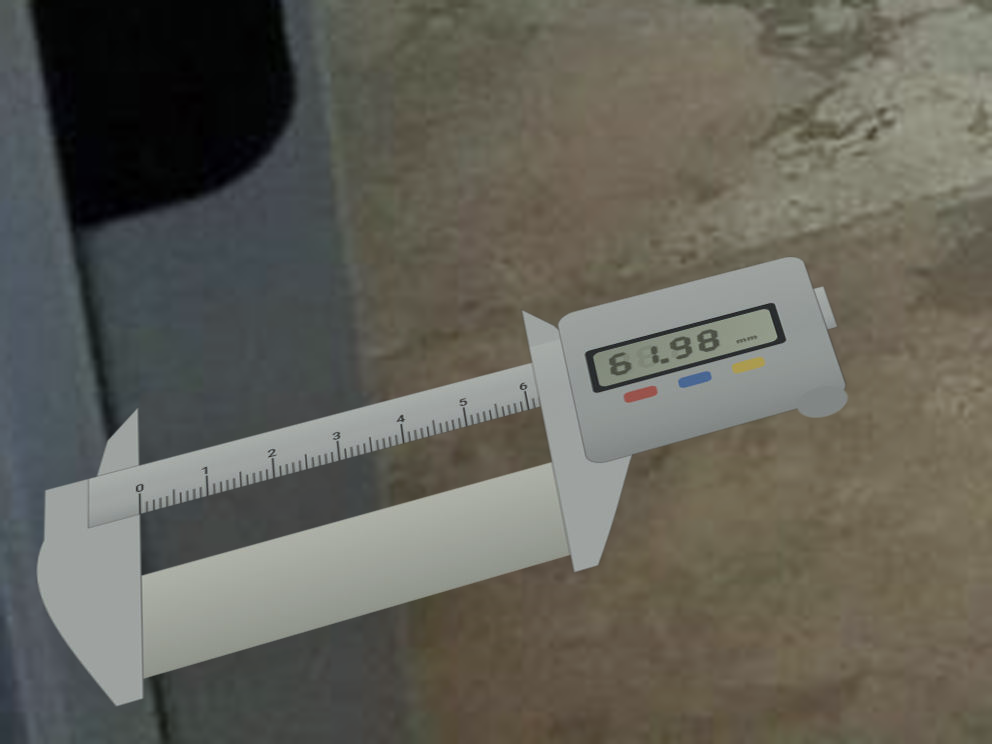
61.98 mm
